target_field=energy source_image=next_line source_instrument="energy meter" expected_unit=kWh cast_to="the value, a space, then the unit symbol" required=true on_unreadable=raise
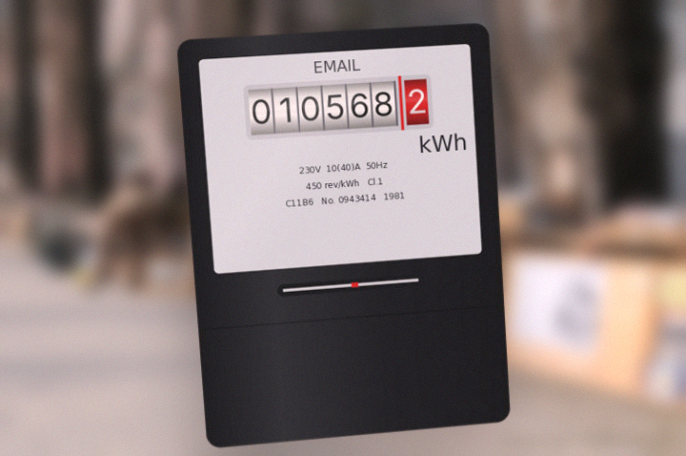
10568.2 kWh
